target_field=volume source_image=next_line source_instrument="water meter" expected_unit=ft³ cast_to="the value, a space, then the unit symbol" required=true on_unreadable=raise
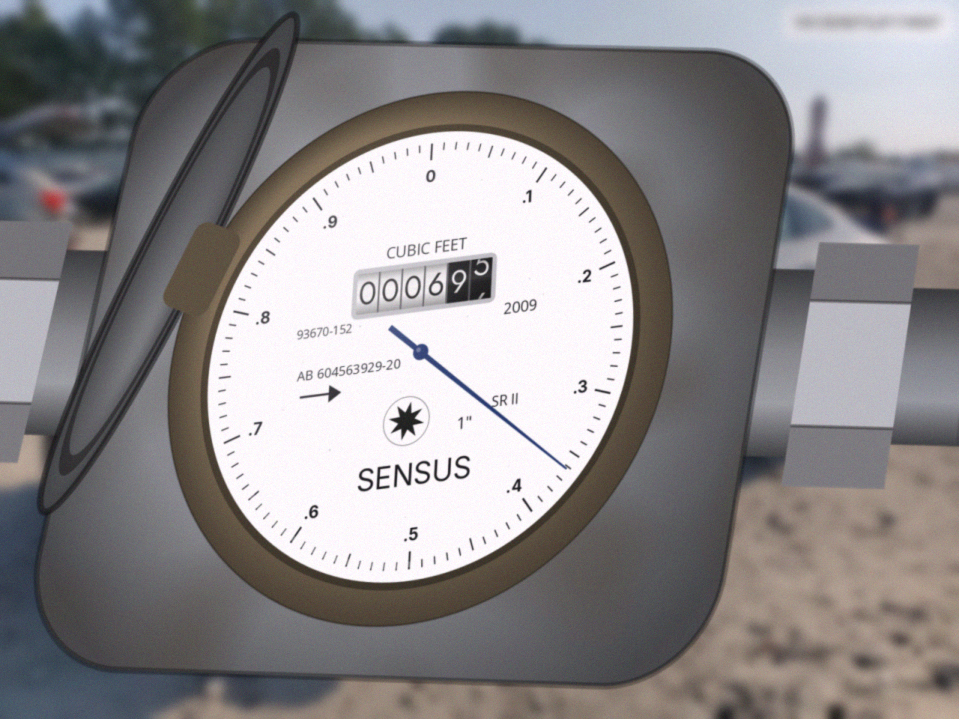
695.36 ft³
